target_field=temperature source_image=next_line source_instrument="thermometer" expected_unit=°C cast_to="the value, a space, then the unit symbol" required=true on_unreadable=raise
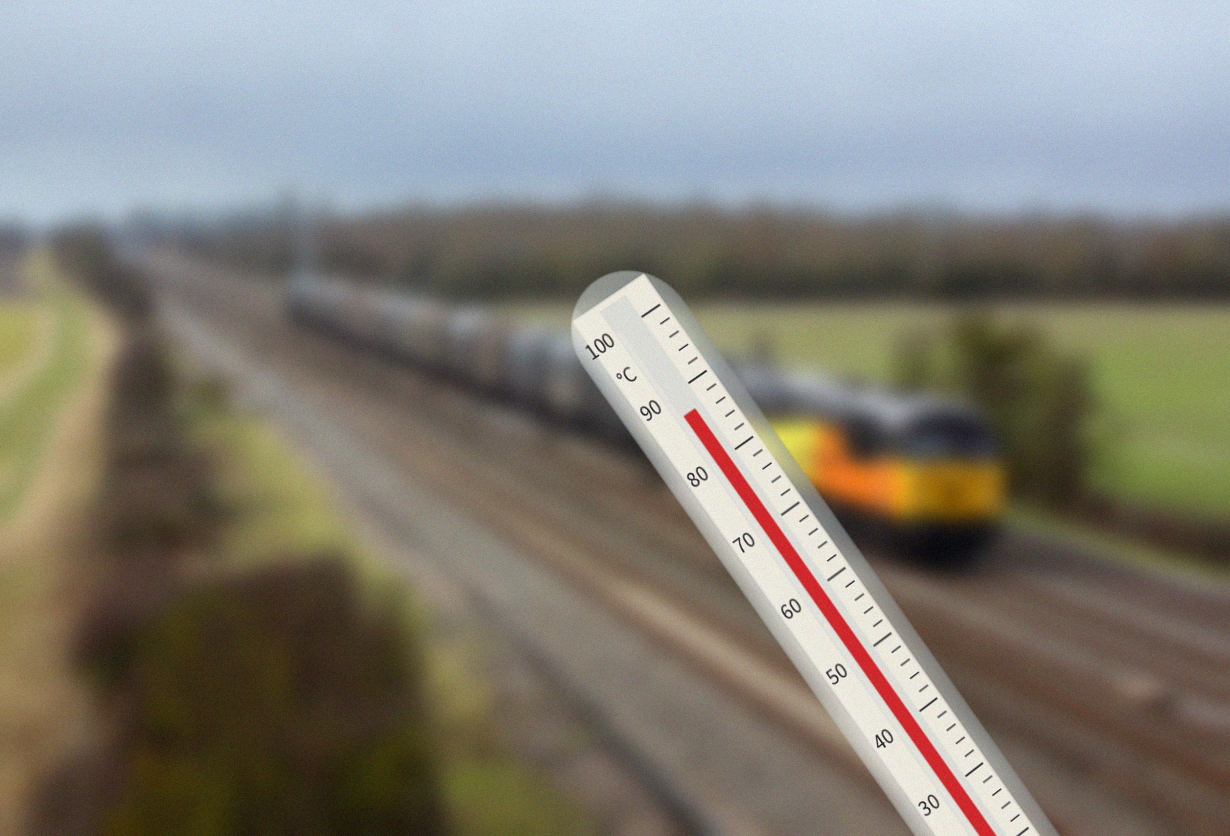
87 °C
